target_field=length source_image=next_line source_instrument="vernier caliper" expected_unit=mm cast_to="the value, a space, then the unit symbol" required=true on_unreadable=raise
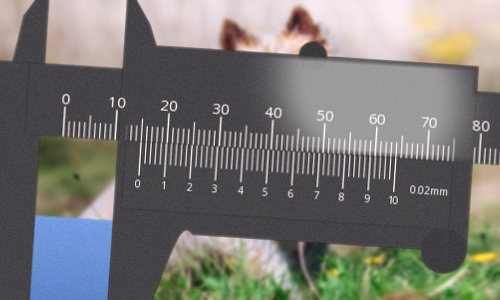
15.0 mm
